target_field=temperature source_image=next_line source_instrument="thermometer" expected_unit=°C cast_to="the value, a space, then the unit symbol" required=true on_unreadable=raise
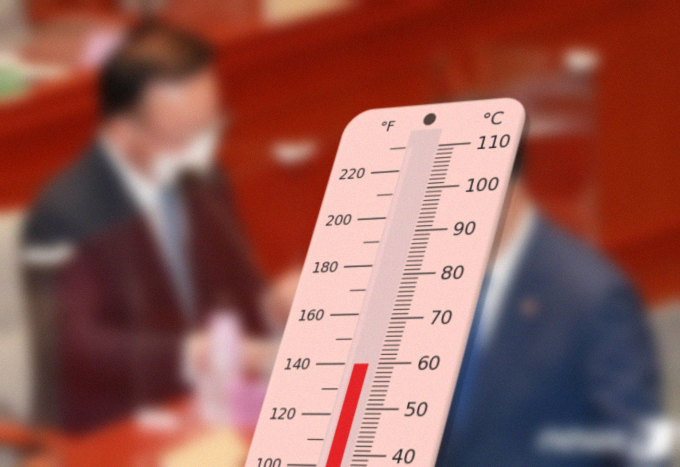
60 °C
